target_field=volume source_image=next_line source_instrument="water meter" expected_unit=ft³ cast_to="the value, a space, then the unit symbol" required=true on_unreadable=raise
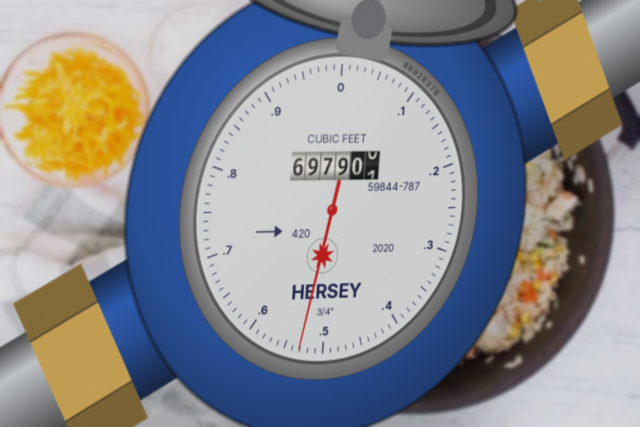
697900.53 ft³
